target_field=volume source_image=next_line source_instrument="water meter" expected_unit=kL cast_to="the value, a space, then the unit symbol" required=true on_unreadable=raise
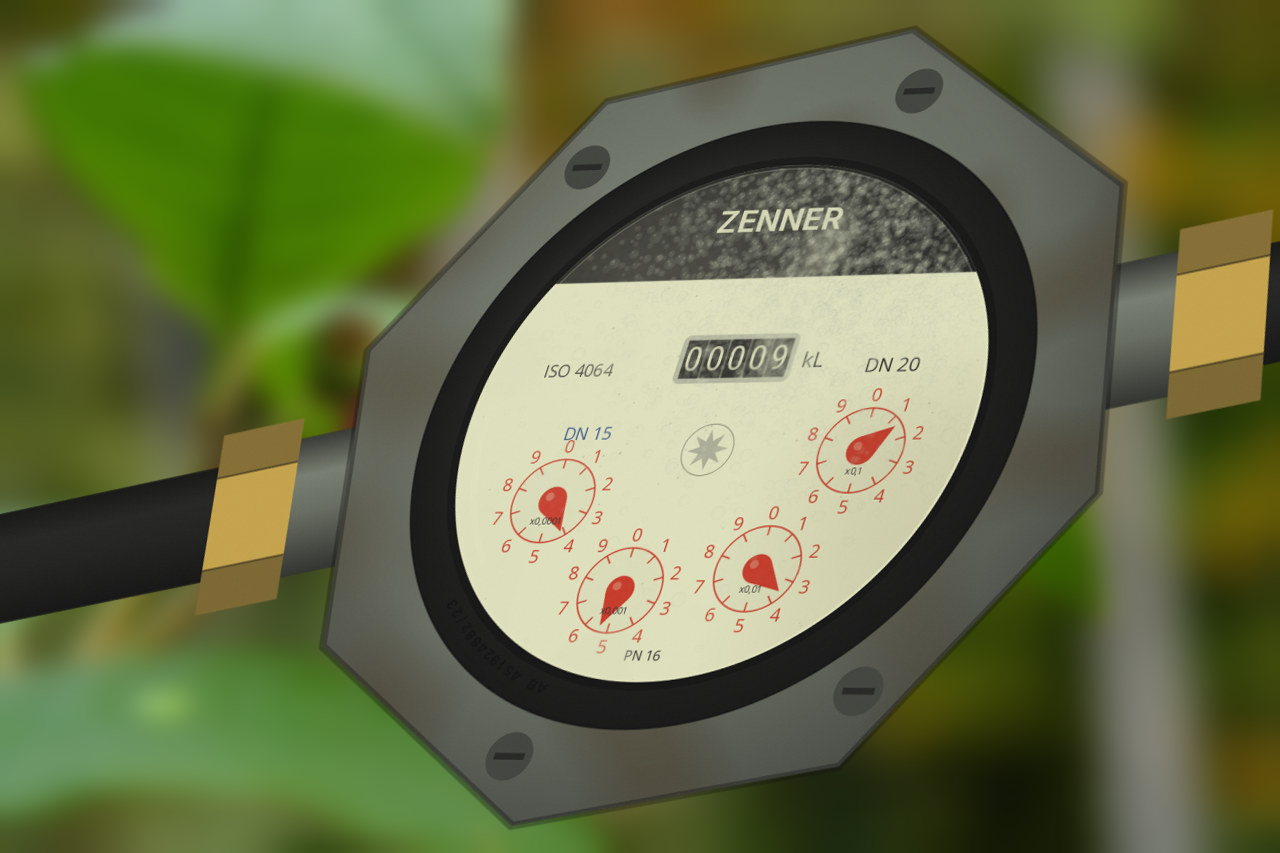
9.1354 kL
